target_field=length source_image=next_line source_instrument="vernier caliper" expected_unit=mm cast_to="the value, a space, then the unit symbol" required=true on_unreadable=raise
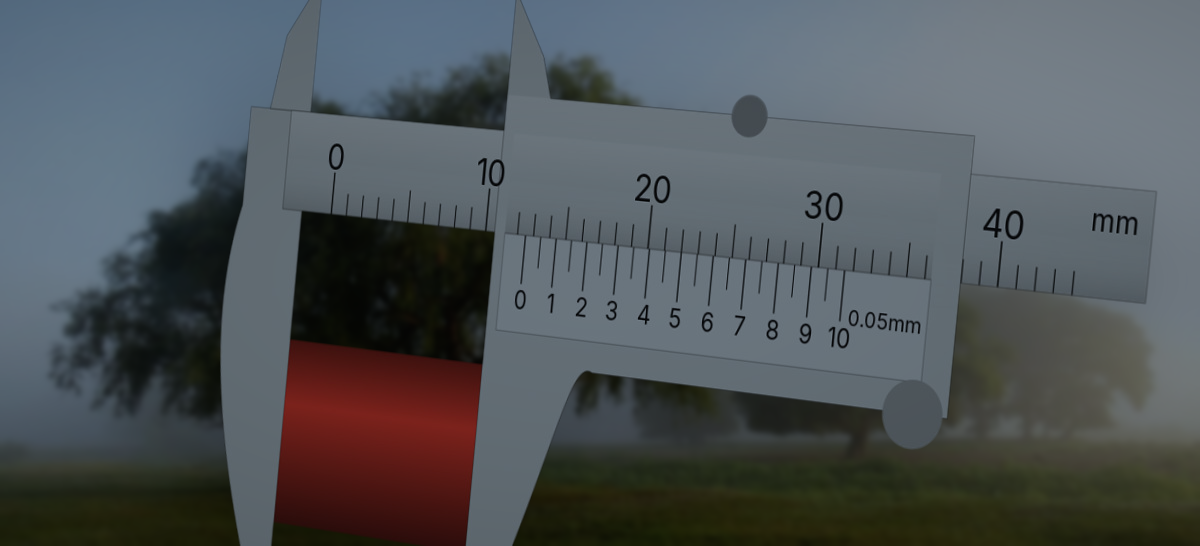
12.5 mm
